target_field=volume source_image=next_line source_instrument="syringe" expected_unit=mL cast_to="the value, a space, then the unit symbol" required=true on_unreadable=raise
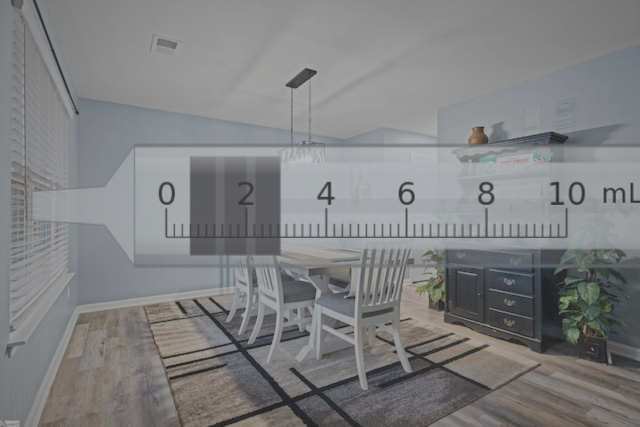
0.6 mL
